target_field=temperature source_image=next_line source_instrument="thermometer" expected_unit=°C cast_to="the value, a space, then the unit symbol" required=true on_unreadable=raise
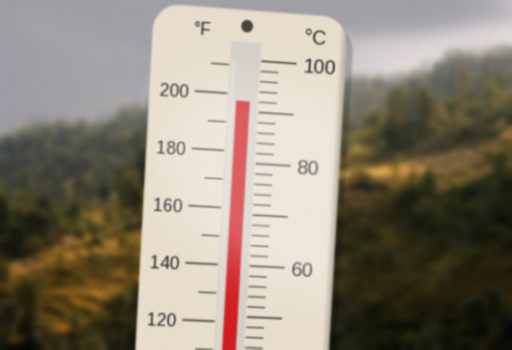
92 °C
